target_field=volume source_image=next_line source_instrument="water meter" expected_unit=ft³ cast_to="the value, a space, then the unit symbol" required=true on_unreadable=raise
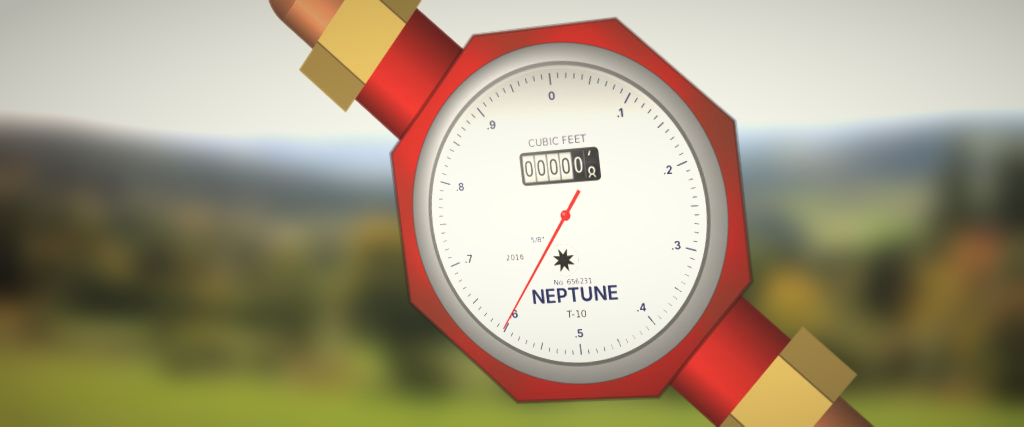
7.60 ft³
